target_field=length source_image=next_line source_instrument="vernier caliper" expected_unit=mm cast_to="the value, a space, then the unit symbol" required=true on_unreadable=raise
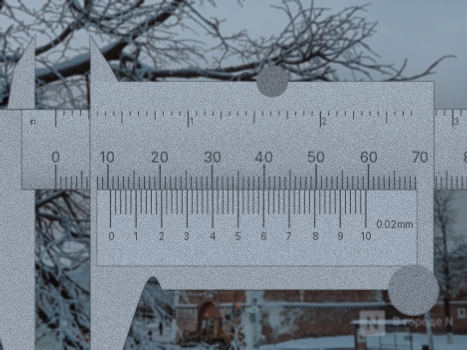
10.5 mm
